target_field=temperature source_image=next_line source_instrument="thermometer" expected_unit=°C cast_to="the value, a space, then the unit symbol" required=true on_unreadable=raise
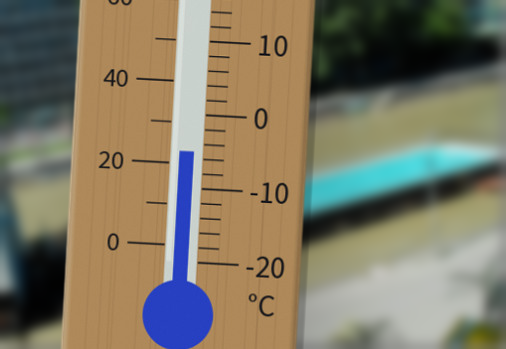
-5 °C
